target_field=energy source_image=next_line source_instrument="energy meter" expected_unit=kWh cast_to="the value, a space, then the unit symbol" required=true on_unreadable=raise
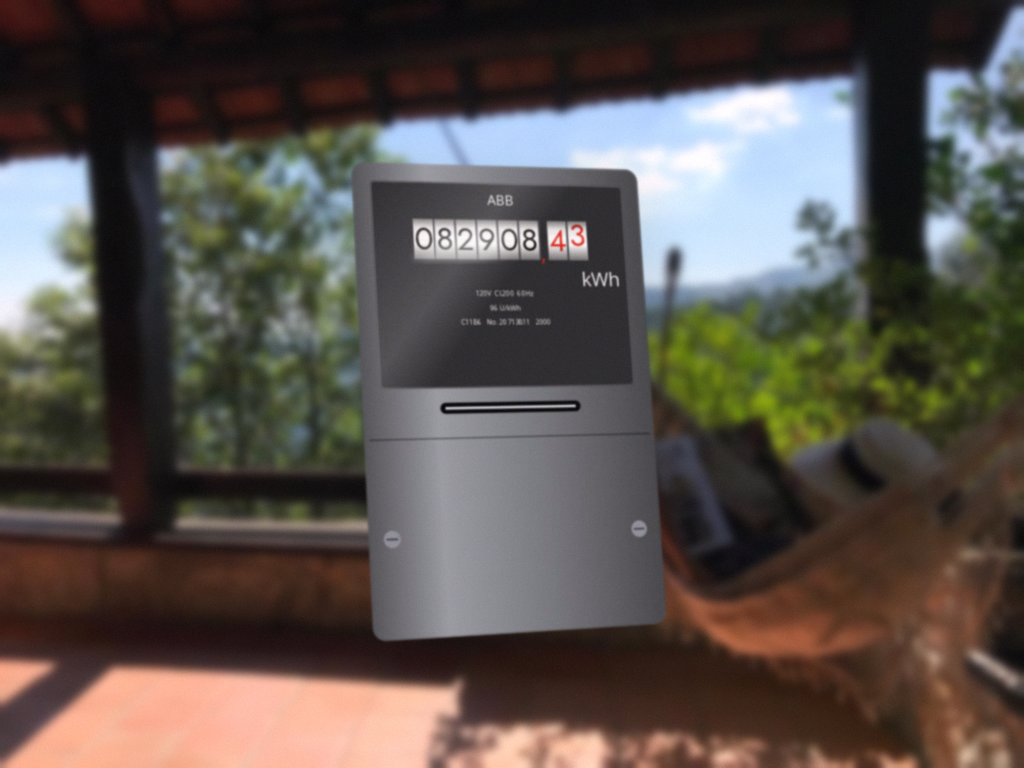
82908.43 kWh
